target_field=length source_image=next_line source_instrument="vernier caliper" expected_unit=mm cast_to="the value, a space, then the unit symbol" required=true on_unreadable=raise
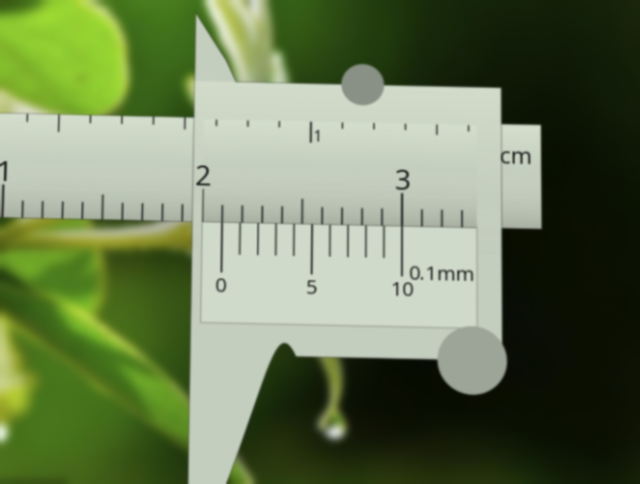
21.0 mm
